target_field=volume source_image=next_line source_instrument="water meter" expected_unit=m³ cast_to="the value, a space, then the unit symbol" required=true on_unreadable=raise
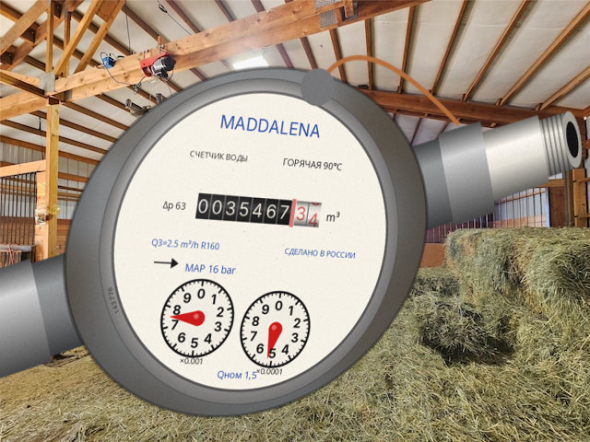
35467.3375 m³
